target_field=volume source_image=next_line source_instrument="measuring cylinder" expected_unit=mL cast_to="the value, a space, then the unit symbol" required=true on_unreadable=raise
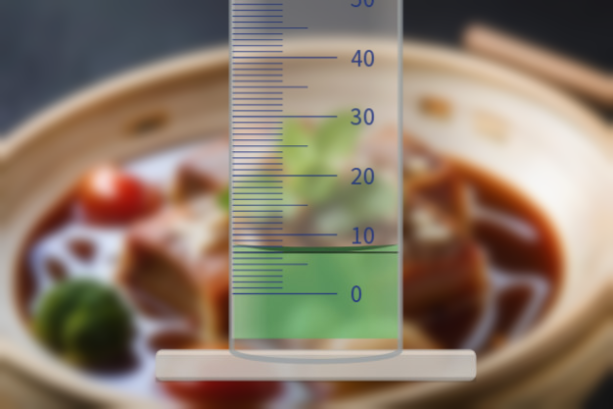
7 mL
